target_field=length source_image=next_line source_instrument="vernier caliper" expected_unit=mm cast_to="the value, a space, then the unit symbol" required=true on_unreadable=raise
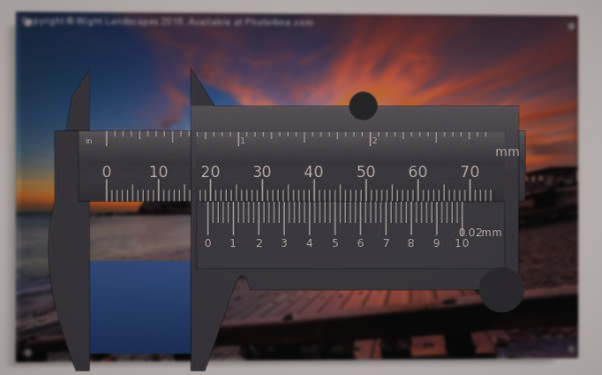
19.5 mm
